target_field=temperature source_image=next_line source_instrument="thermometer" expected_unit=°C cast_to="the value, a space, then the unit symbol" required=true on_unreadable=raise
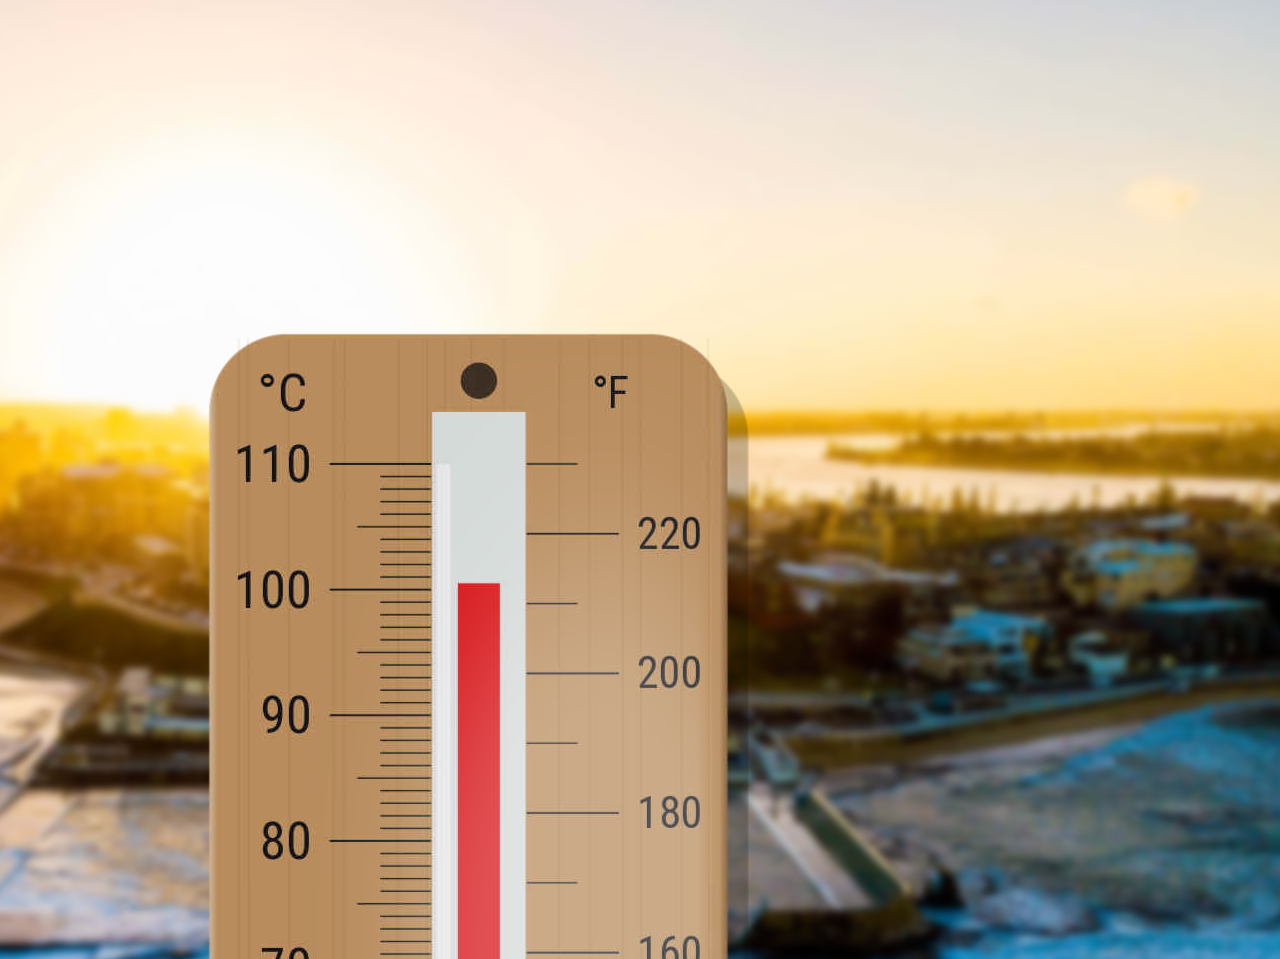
100.5 °C
